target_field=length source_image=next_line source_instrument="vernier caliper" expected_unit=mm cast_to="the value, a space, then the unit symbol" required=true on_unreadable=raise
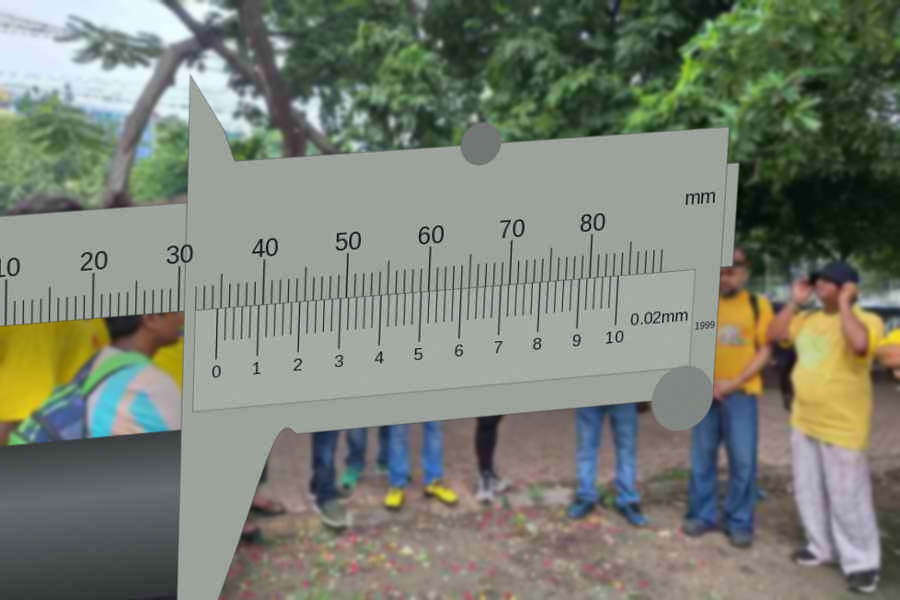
34.6 mm
